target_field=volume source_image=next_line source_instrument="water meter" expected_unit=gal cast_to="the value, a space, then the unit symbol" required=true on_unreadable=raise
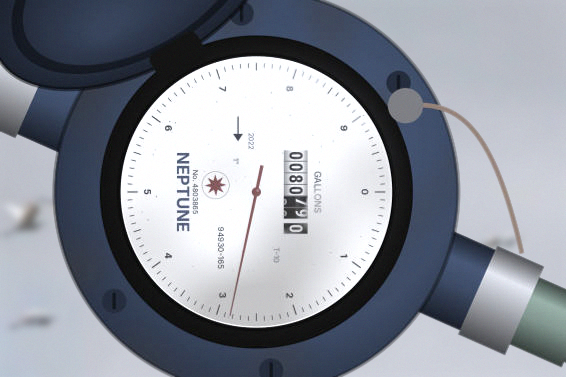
80792.8 gal
